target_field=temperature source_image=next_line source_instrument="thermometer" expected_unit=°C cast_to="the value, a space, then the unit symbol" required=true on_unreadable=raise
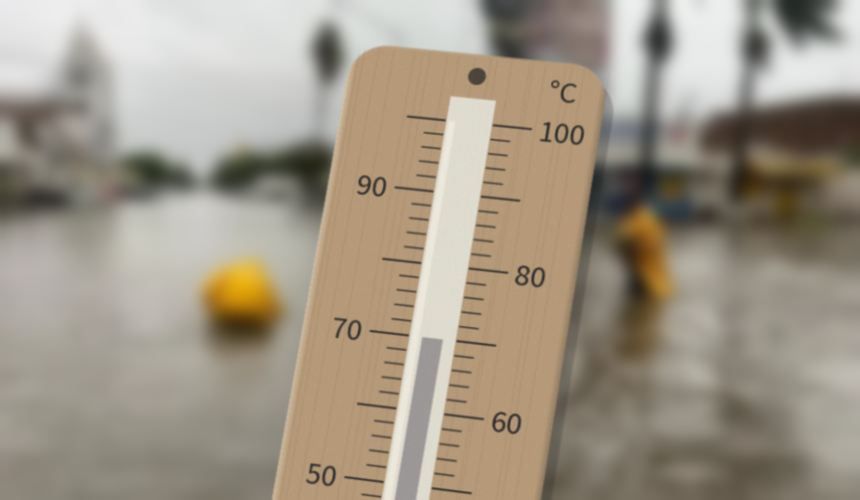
70 °C
